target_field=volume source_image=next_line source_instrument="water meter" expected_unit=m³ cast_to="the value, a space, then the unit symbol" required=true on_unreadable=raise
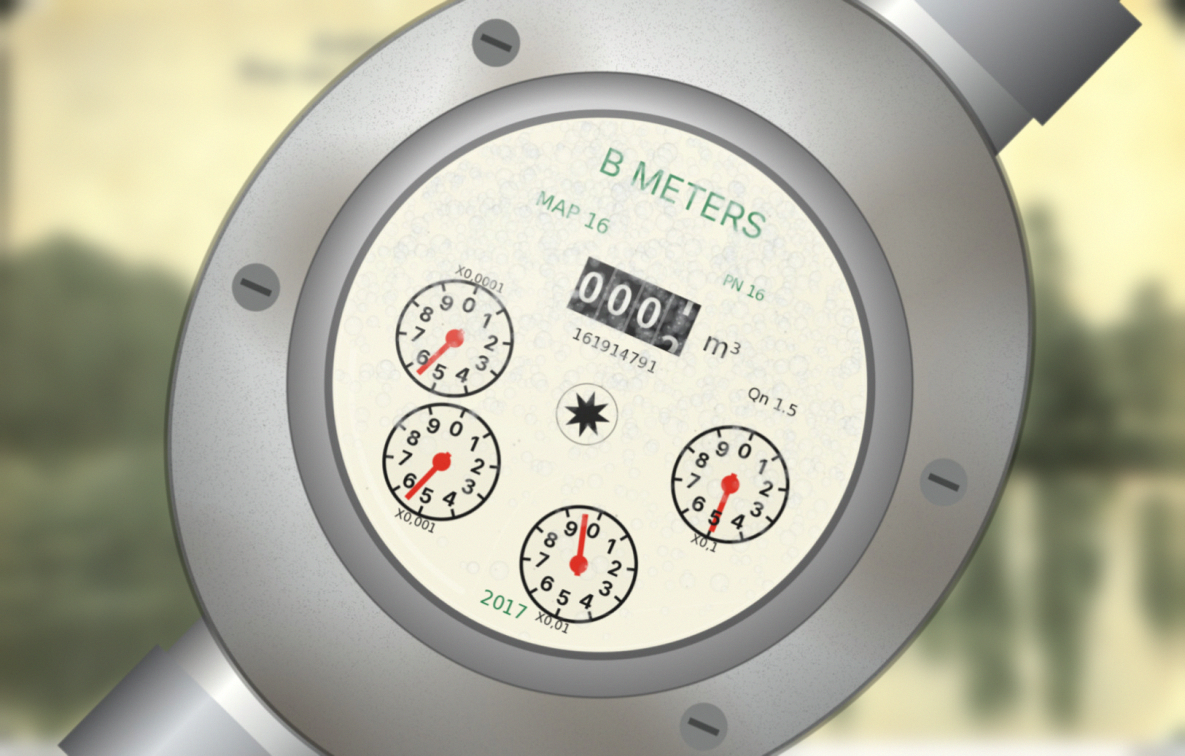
1.4955 m³
